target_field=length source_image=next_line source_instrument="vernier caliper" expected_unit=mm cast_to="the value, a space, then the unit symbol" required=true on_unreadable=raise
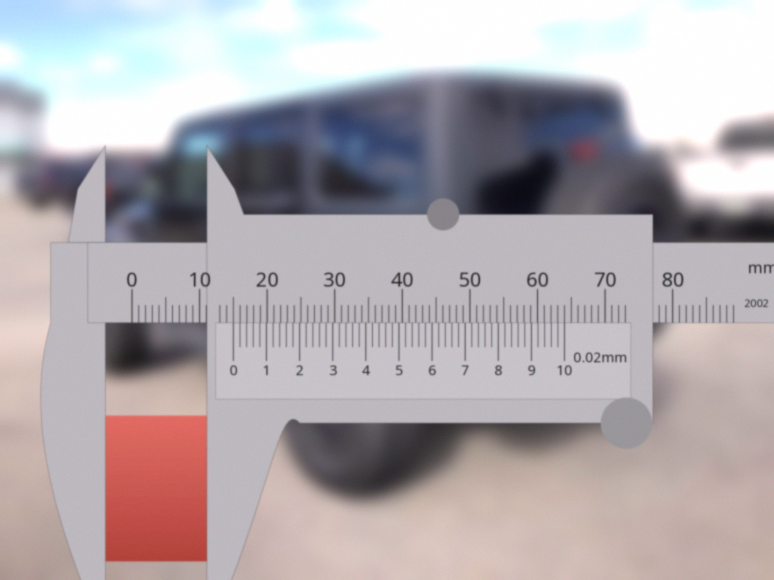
15.0 mm
